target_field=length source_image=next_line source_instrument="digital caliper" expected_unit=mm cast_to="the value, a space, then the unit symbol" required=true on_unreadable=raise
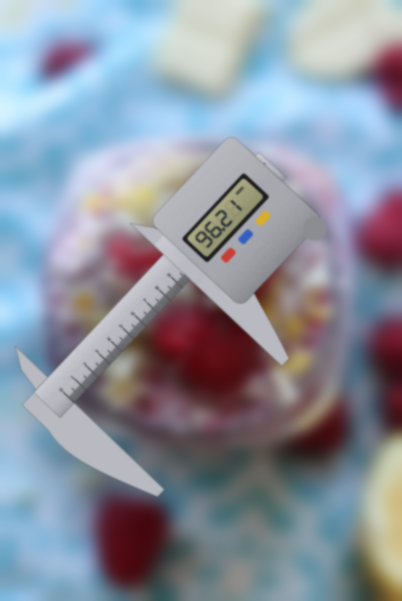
96.21 mm
